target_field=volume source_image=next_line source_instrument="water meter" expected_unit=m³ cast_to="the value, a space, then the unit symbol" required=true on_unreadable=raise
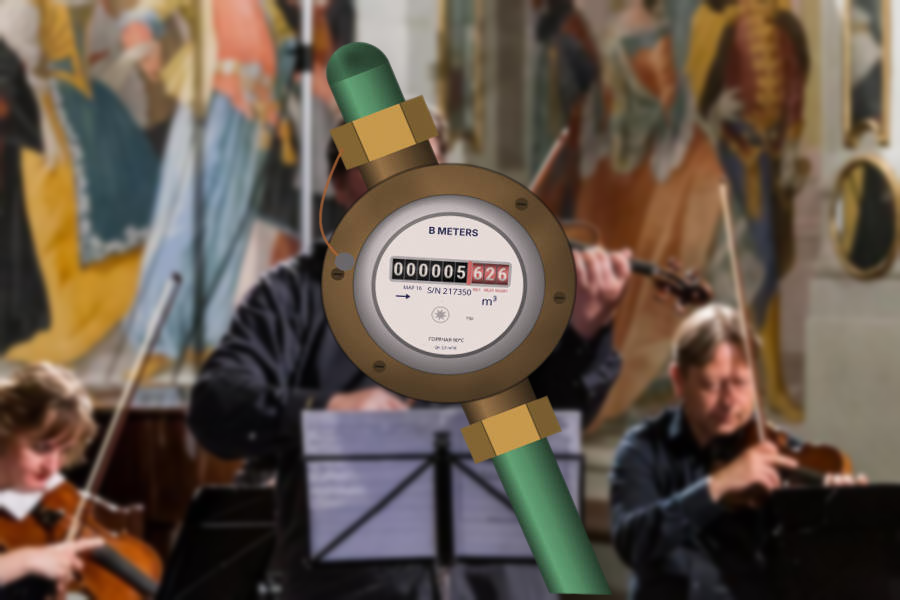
5.626 m³
